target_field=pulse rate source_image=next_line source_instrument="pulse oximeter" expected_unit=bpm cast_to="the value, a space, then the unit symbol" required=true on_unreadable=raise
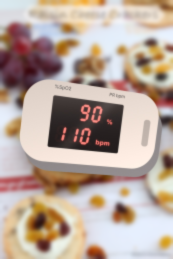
110 bpm
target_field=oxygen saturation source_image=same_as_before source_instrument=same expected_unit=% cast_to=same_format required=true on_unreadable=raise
90 %
